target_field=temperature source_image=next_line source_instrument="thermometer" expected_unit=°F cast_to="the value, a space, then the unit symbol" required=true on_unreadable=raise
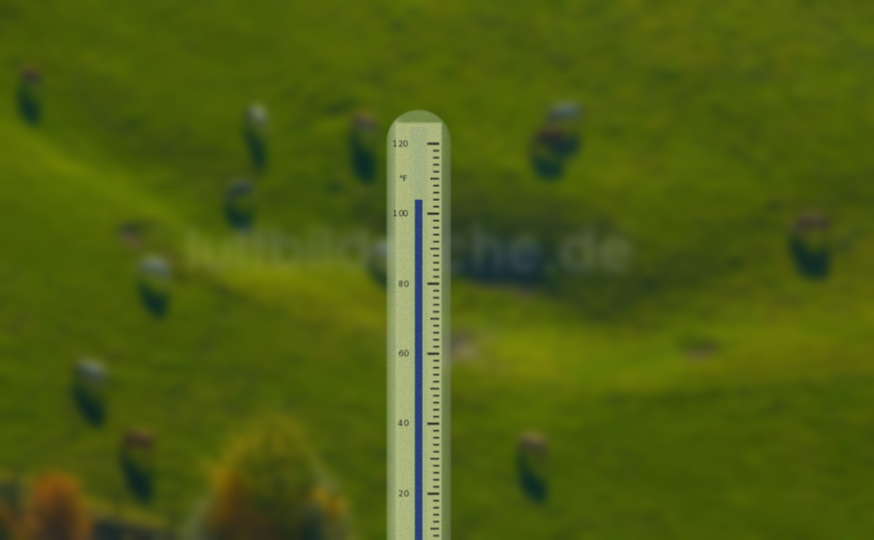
104 °F
